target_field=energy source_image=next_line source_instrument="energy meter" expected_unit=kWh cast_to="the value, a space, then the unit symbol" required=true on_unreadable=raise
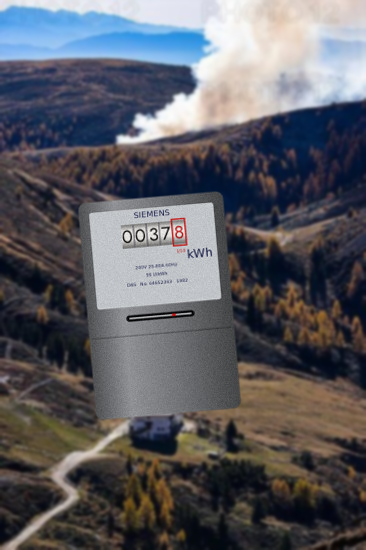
37.8 kWh
